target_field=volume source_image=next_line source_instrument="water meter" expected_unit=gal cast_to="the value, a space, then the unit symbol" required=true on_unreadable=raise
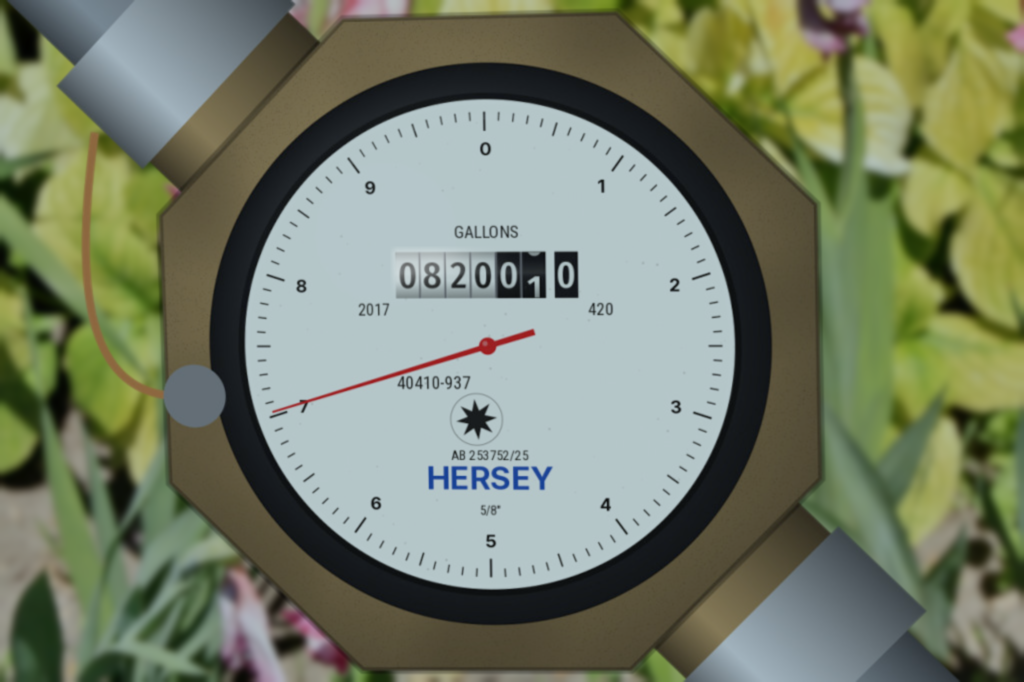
820007.0 gal
